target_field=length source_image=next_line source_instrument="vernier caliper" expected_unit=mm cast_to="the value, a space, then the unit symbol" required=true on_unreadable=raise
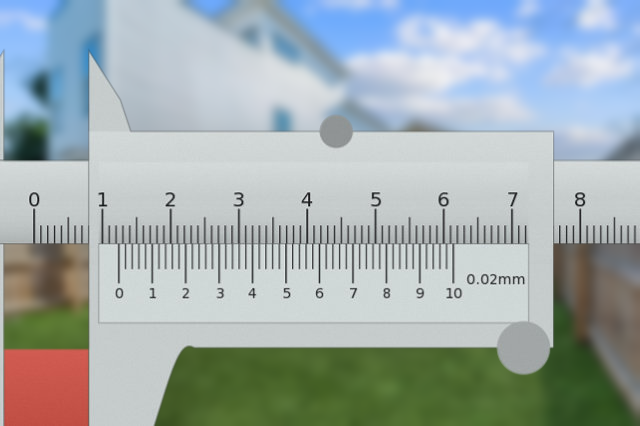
12.4 mm
